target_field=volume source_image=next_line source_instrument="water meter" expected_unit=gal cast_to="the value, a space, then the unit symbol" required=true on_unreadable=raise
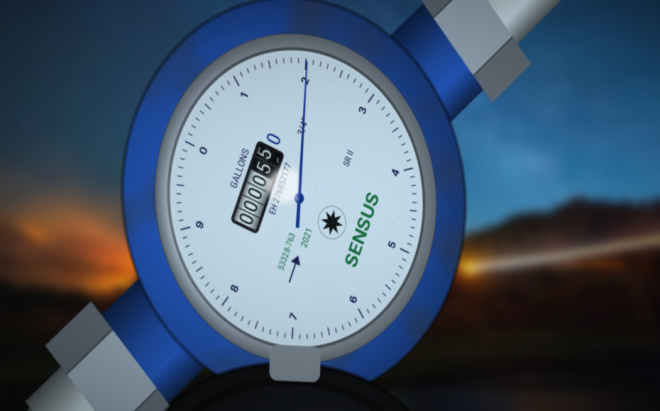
552.0 gal
